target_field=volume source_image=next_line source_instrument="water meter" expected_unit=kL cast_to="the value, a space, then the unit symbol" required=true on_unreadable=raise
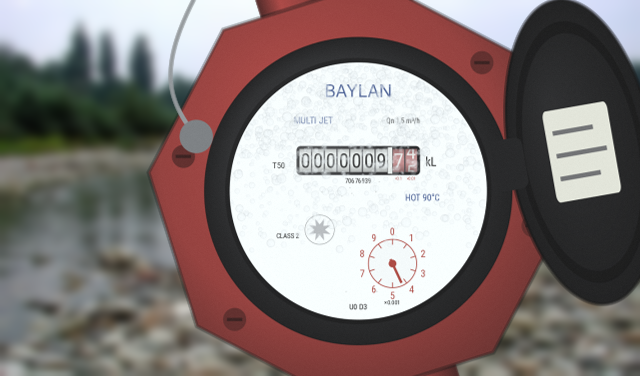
9.744 kL
